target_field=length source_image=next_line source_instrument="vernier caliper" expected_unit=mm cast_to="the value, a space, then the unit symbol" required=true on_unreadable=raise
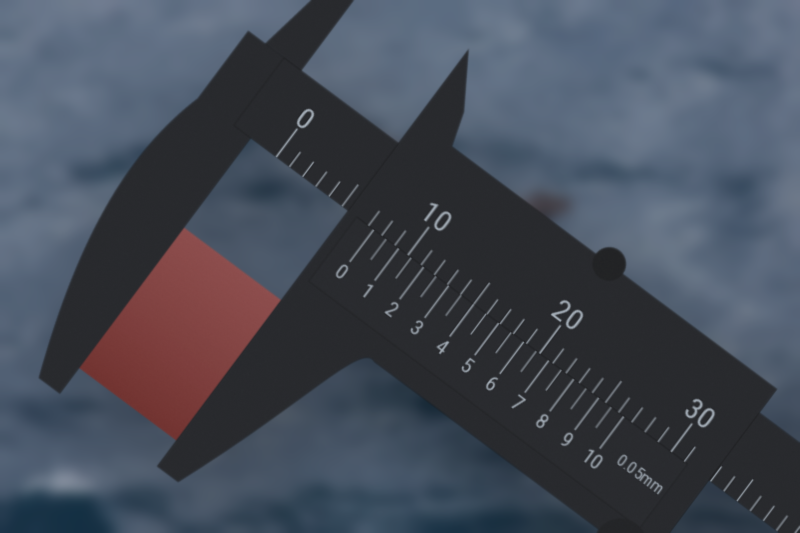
7.4 mm
